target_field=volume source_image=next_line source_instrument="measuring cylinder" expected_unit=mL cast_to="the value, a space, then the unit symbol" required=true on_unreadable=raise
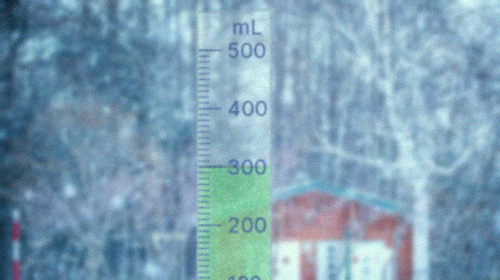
300 mL
